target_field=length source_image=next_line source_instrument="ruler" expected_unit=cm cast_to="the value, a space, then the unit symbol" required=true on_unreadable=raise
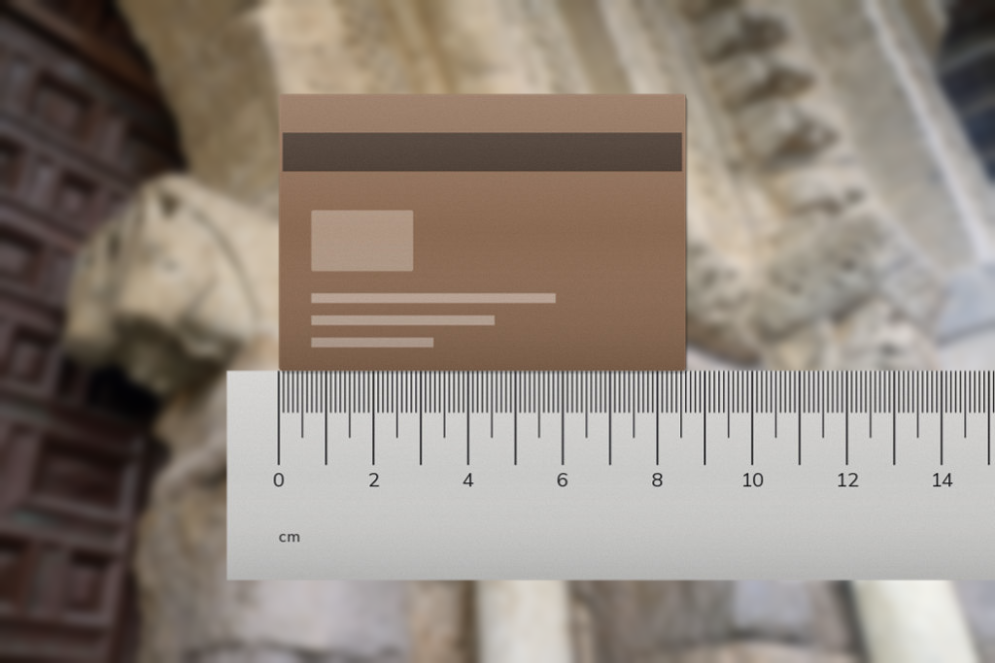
8.6 cm
